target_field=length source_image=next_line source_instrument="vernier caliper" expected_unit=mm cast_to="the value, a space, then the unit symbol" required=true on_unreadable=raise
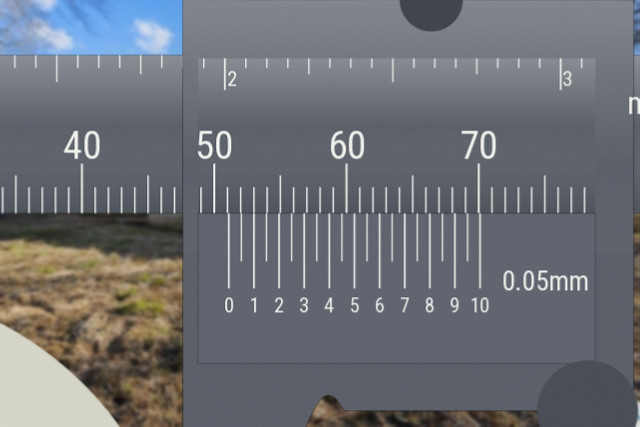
51.1 mm
